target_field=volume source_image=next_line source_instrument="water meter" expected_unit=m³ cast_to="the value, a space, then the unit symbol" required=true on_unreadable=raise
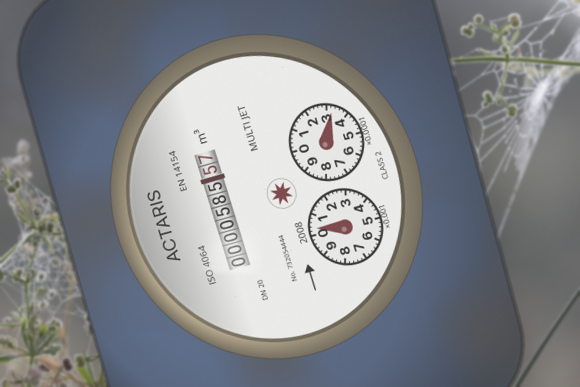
585.5703 m³
